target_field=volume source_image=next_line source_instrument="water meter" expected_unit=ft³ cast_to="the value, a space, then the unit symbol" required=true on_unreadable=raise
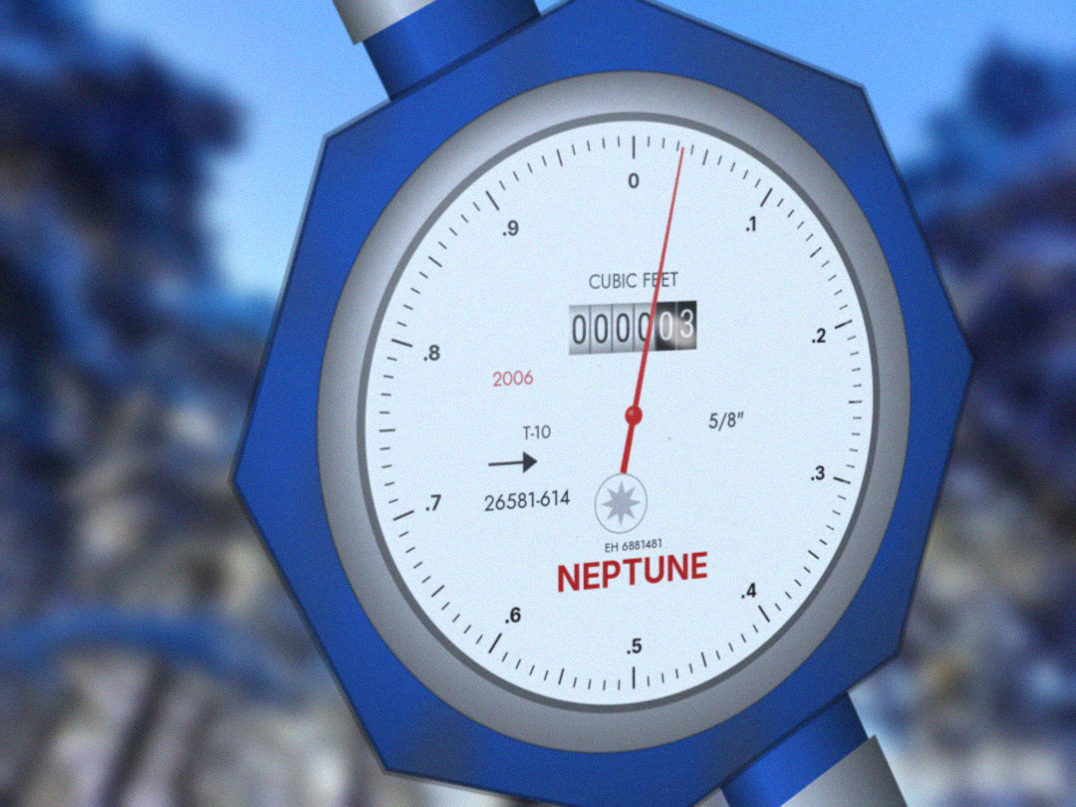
3.03 ft³
